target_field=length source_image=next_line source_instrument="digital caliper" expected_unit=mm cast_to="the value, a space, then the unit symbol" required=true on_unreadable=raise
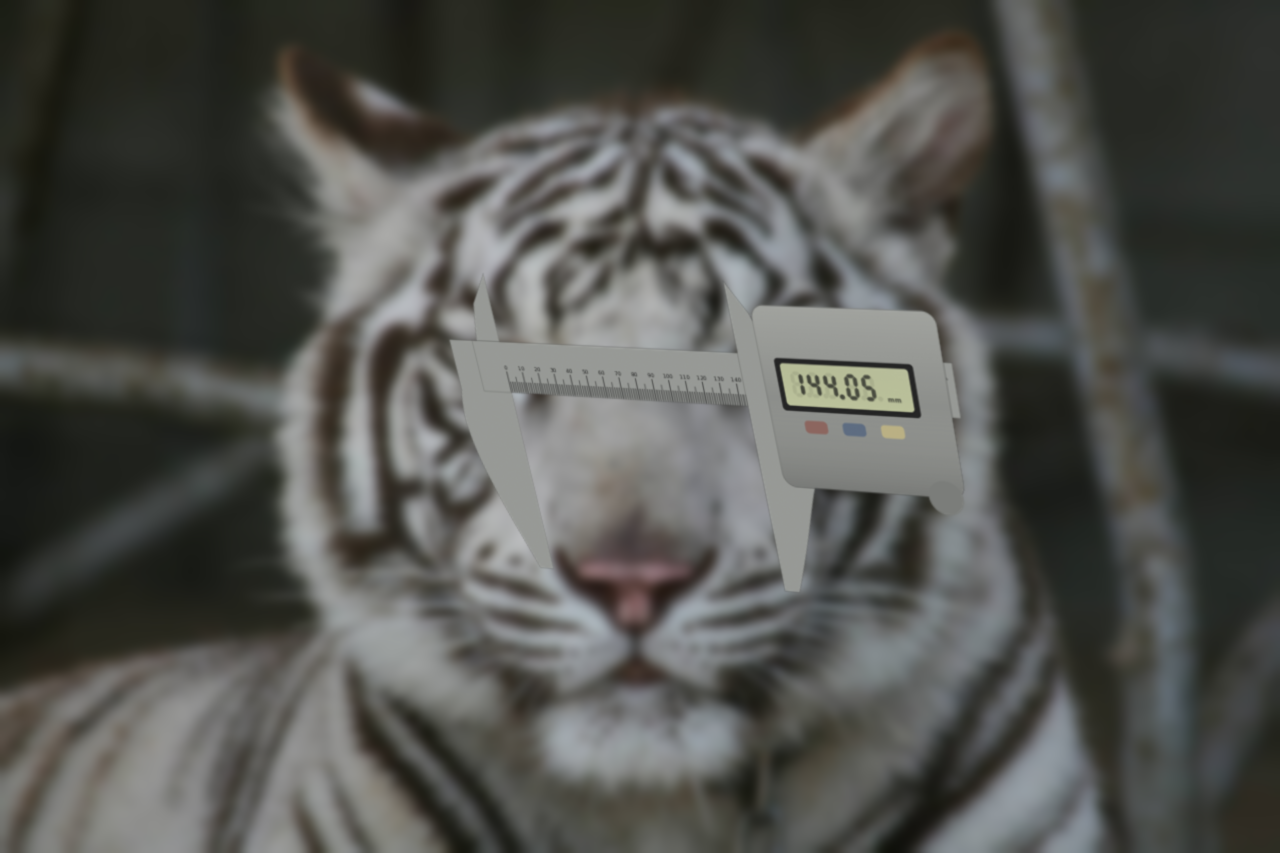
144.05 mm
